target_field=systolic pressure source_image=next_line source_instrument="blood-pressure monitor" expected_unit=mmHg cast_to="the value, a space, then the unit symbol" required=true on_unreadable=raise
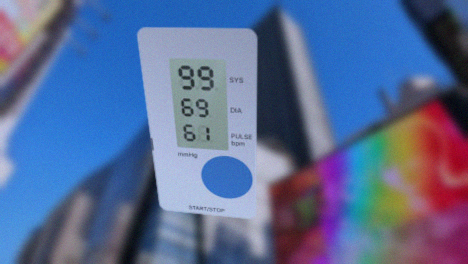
99 mmHg
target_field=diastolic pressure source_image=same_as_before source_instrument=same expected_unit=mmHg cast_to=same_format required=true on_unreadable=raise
69 mmHg
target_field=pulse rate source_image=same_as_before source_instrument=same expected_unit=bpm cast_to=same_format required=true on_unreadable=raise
61 bpm
